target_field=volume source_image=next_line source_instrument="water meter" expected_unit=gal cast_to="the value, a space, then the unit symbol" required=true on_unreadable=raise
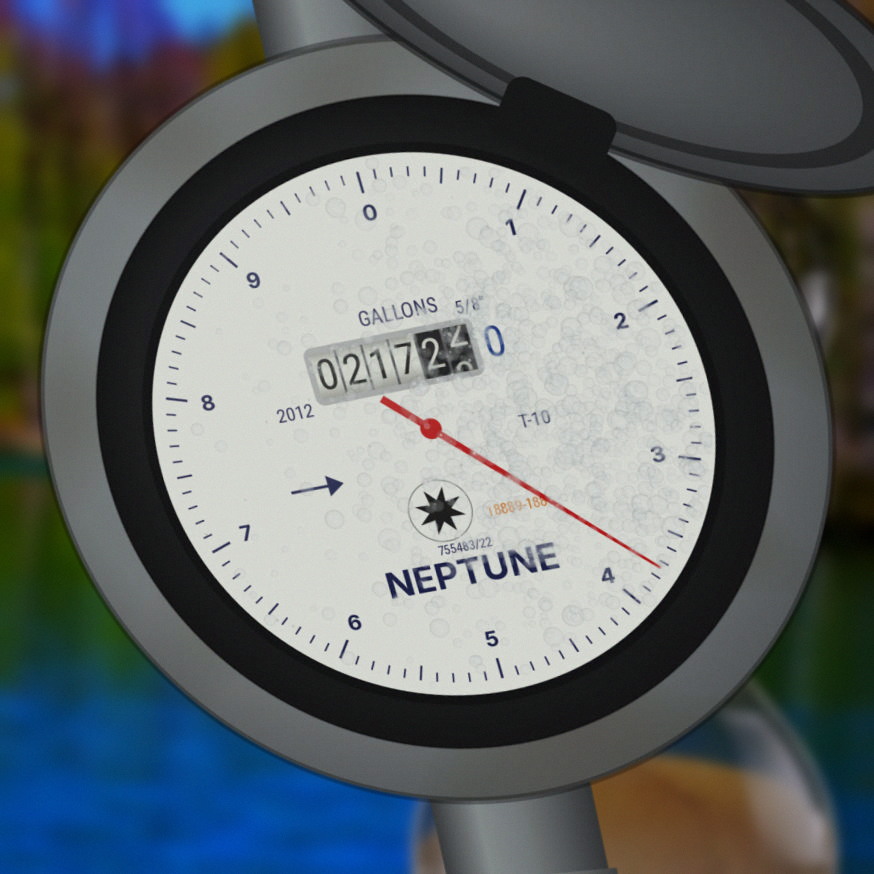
217223.7 gal
